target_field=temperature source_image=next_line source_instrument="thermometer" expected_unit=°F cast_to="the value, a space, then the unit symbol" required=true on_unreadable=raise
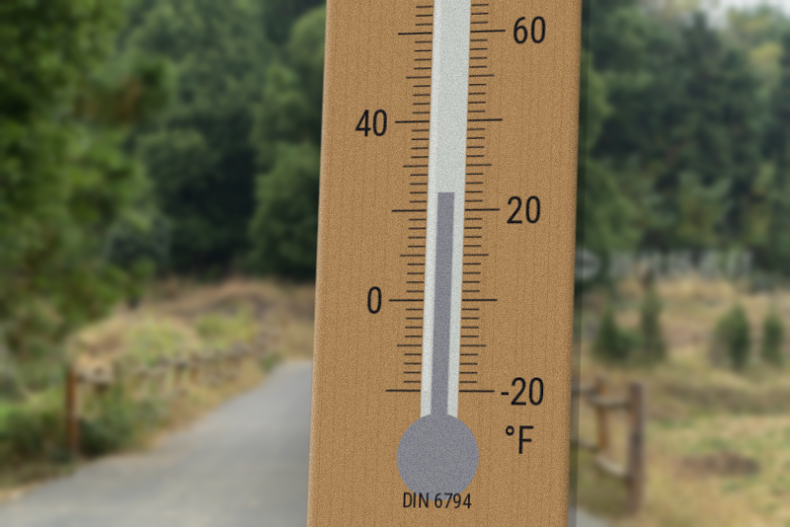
24 °F
